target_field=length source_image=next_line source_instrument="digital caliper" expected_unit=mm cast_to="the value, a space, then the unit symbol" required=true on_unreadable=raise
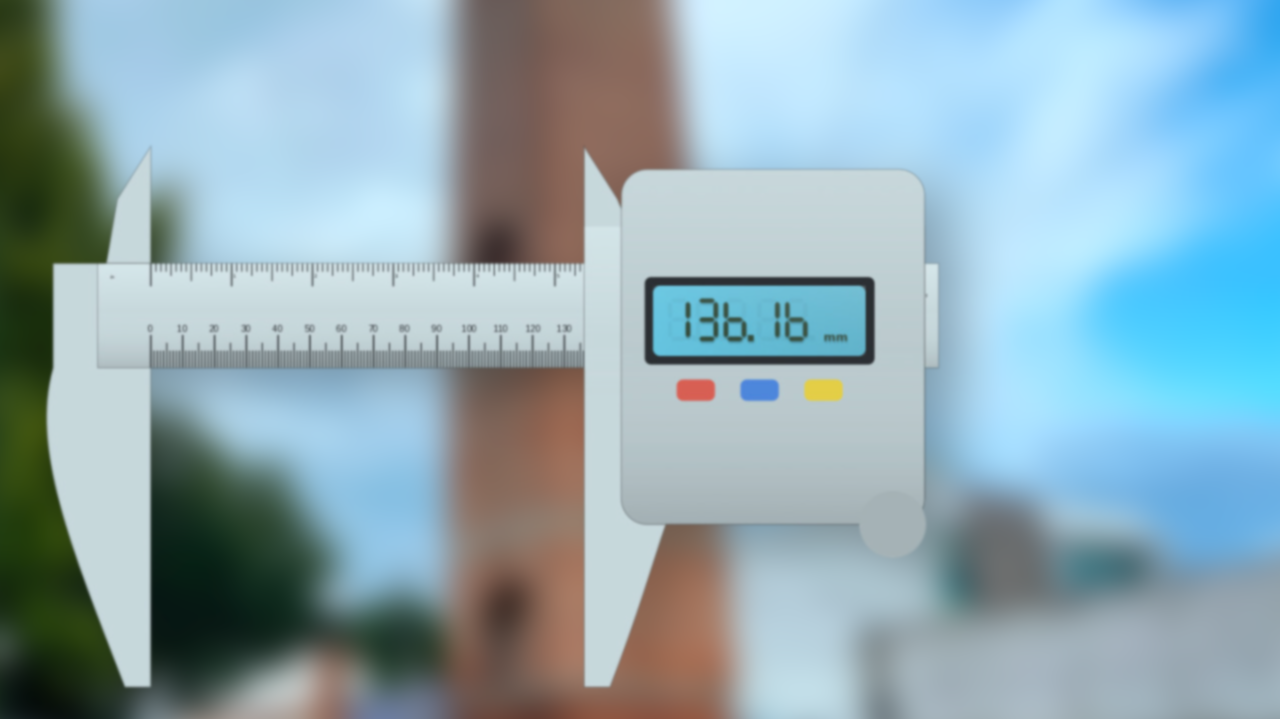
136.16 mm
